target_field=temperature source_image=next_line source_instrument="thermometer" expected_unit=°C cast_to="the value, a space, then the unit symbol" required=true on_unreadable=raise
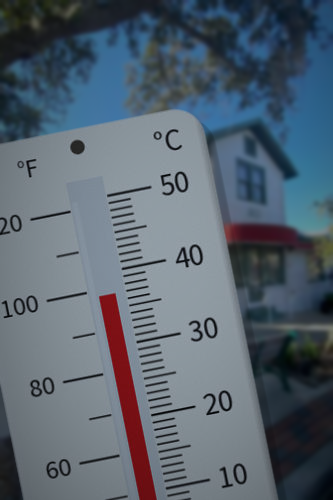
37 °C
